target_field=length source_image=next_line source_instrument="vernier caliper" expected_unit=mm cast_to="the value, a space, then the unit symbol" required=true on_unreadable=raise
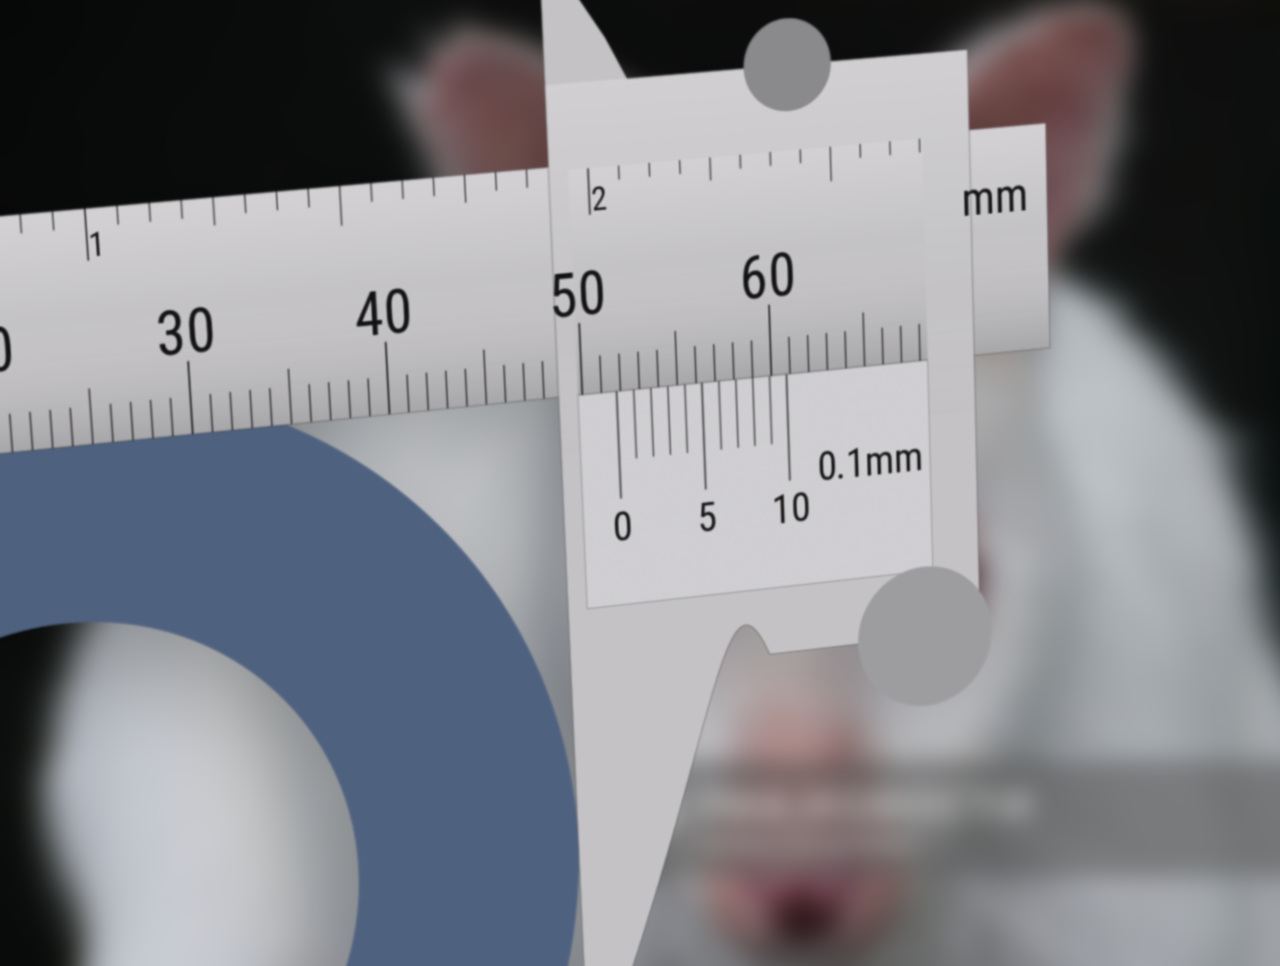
51.8 mm
